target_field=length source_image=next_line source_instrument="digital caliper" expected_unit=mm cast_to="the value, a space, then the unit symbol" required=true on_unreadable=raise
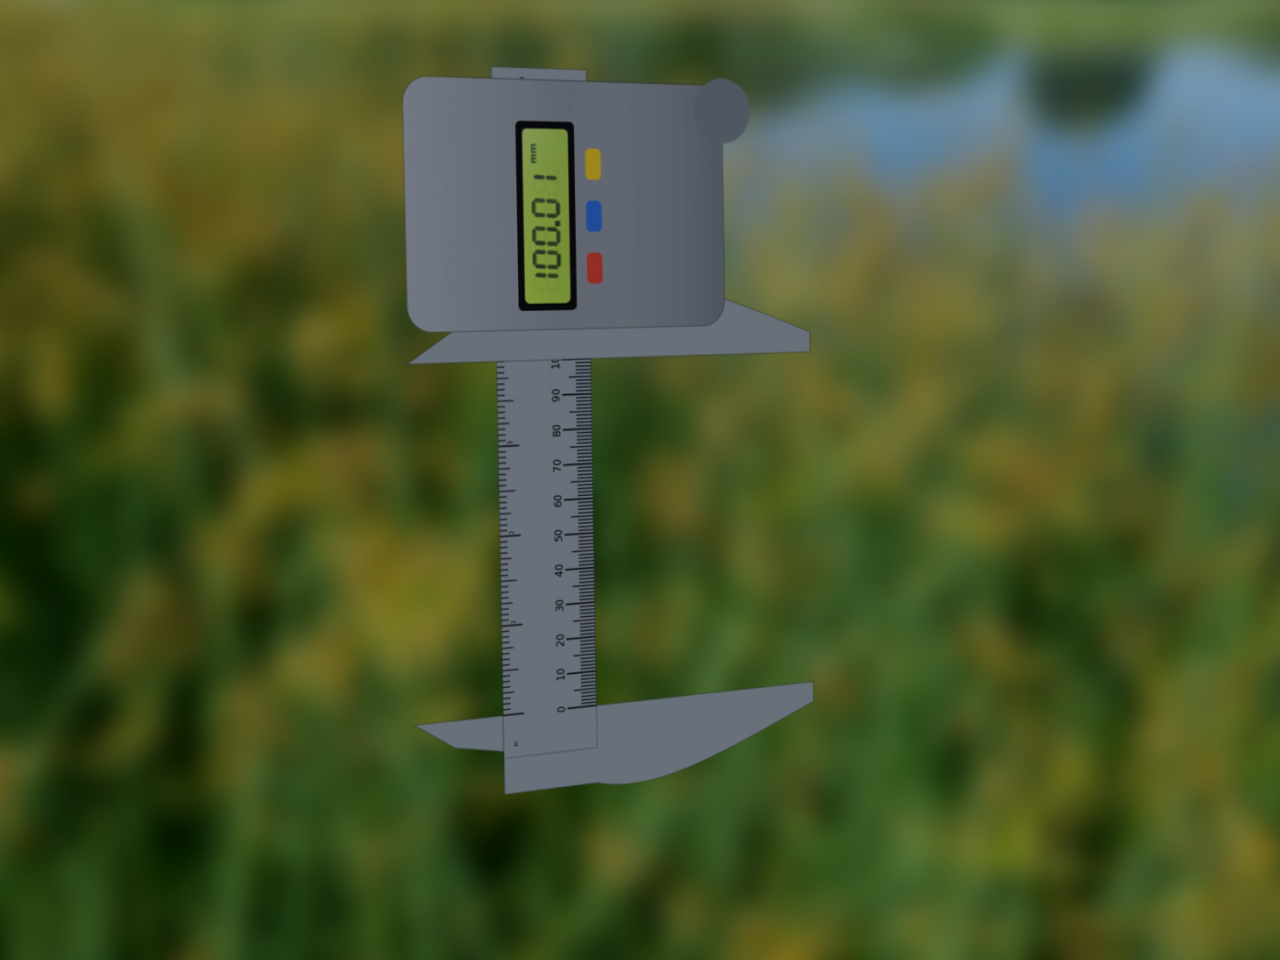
100.01 mm
